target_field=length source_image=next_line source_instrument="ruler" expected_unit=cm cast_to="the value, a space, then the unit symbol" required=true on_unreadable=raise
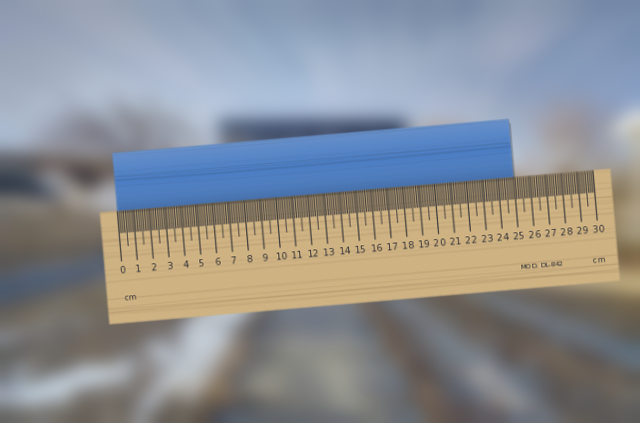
25 cm
